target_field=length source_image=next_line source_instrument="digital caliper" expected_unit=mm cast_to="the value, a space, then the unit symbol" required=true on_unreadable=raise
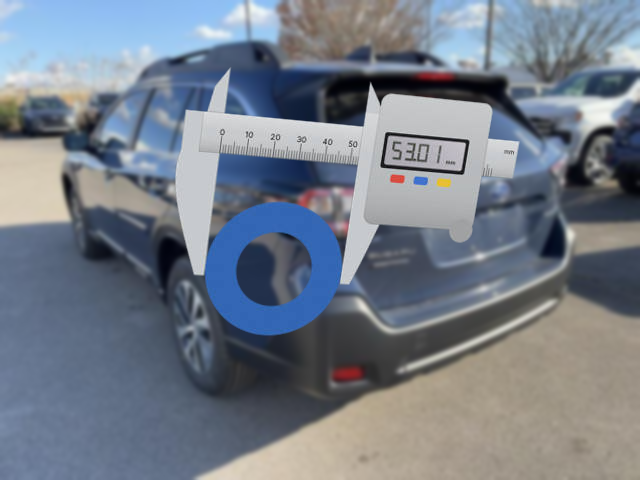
53.01 mm
